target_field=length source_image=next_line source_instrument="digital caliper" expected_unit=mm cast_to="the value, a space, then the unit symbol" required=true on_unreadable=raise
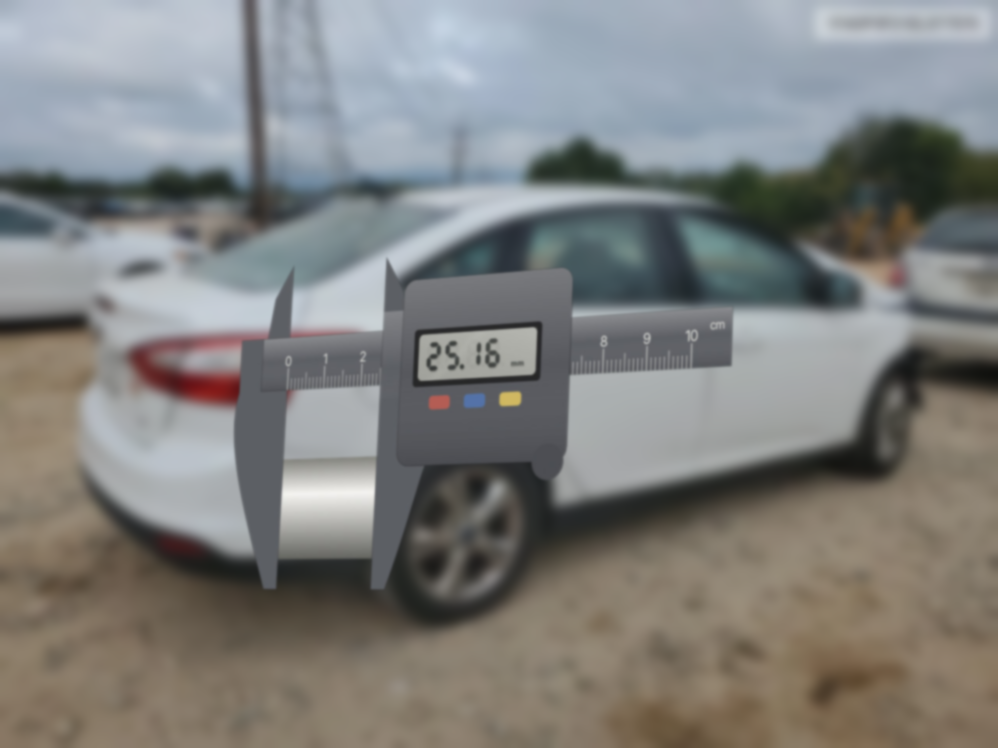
25.16 mm
